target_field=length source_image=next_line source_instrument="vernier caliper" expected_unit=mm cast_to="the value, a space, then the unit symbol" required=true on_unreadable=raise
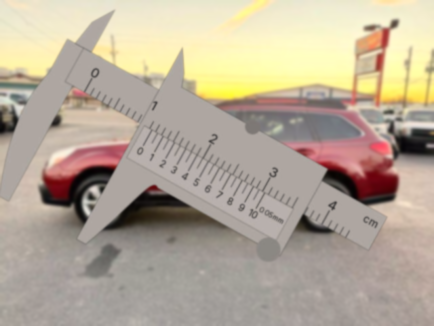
11.4 mm
